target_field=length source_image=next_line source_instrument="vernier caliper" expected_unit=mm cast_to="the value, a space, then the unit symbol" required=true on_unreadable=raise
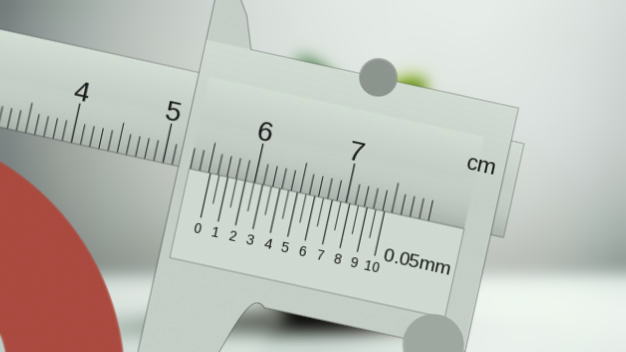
55.2 mm
